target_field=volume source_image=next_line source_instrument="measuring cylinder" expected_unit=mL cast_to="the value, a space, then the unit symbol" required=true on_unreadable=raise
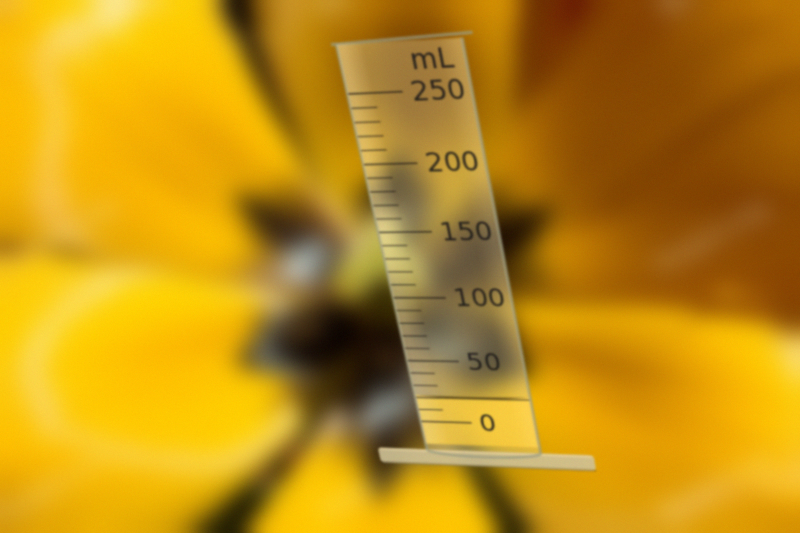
20 mL
